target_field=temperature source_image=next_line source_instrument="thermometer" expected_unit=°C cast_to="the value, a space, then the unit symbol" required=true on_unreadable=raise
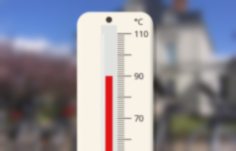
90 °C
